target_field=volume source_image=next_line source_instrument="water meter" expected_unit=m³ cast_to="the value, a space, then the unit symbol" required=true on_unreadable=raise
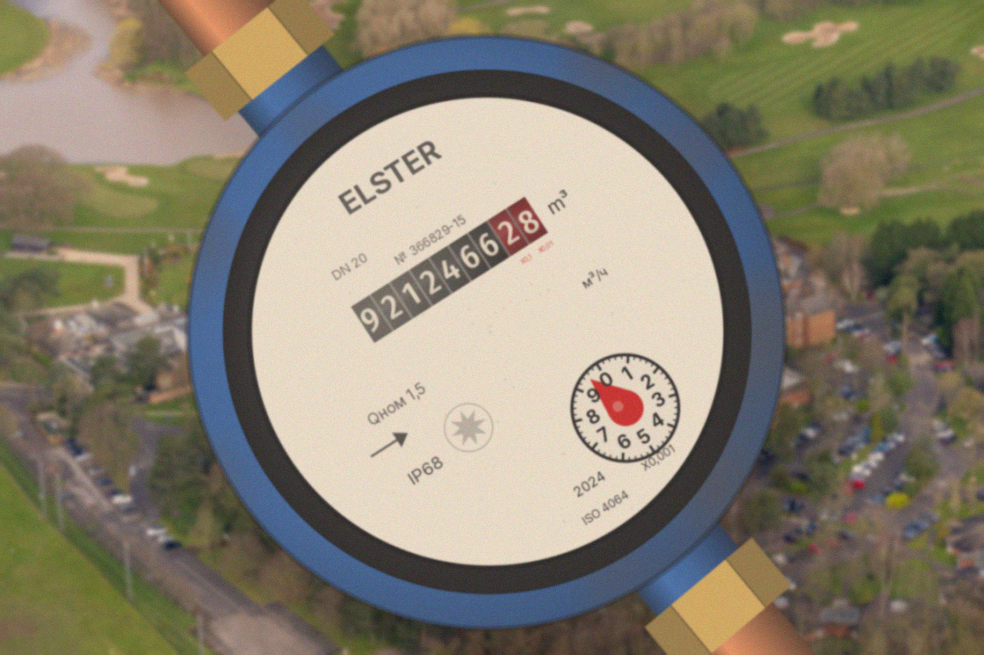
9212466.279 m³
